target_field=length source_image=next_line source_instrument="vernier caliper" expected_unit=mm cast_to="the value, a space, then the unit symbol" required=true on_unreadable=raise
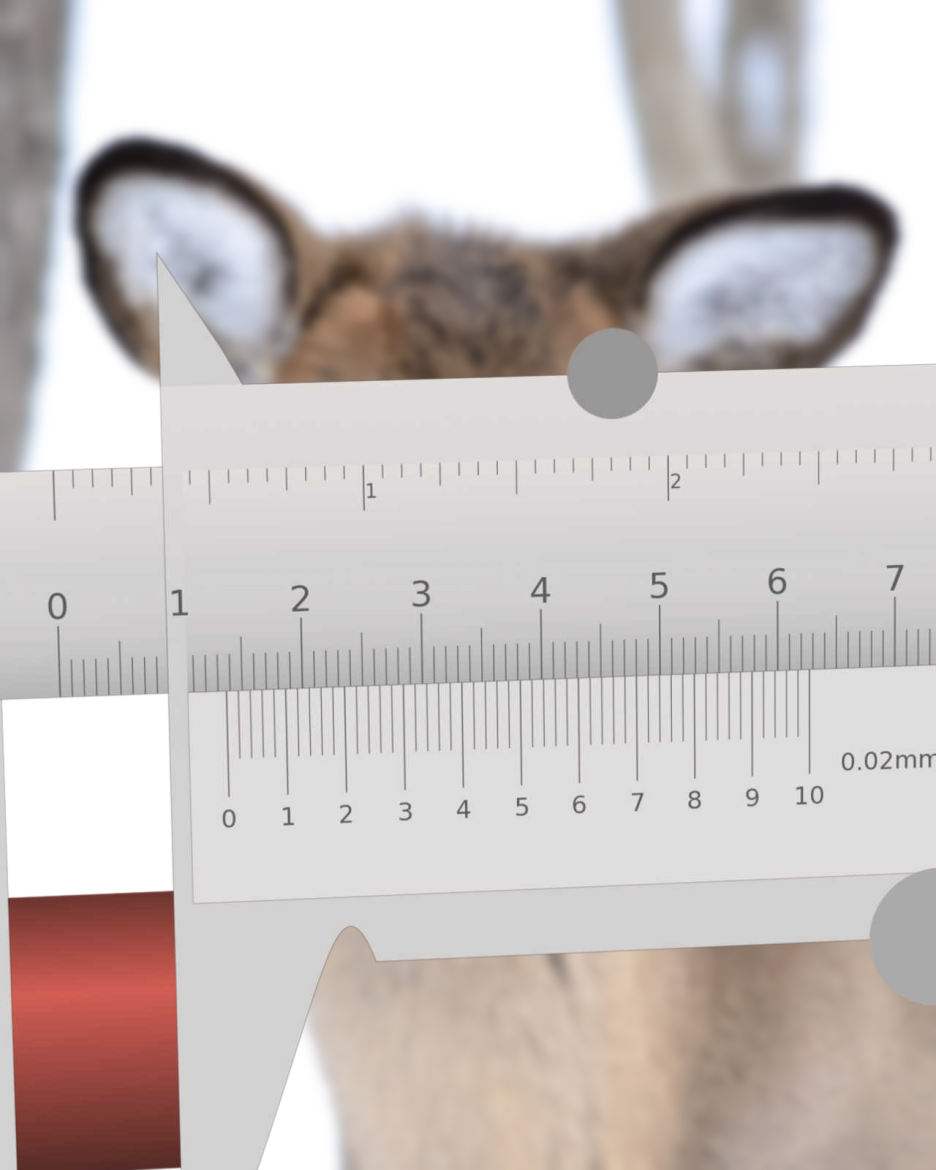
13.7 mm
